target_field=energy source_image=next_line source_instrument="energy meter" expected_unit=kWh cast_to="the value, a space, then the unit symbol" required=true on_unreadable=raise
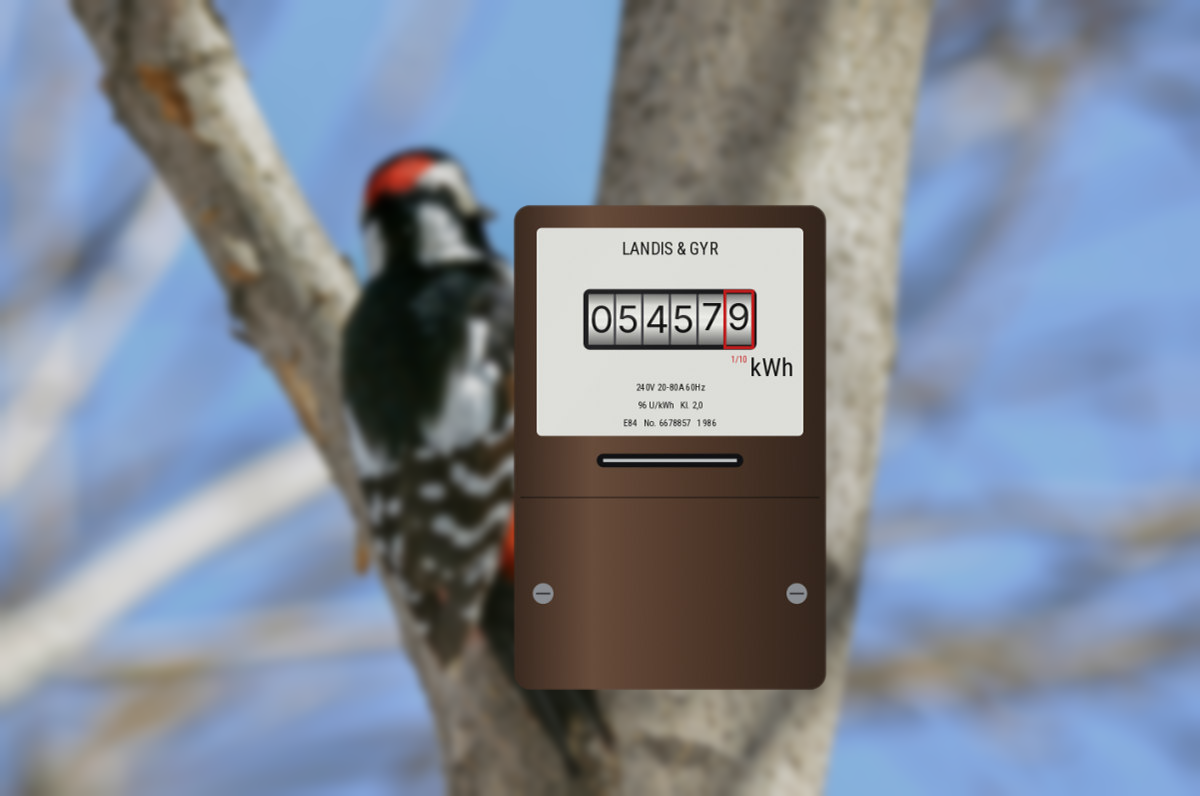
5457.9 kWh
